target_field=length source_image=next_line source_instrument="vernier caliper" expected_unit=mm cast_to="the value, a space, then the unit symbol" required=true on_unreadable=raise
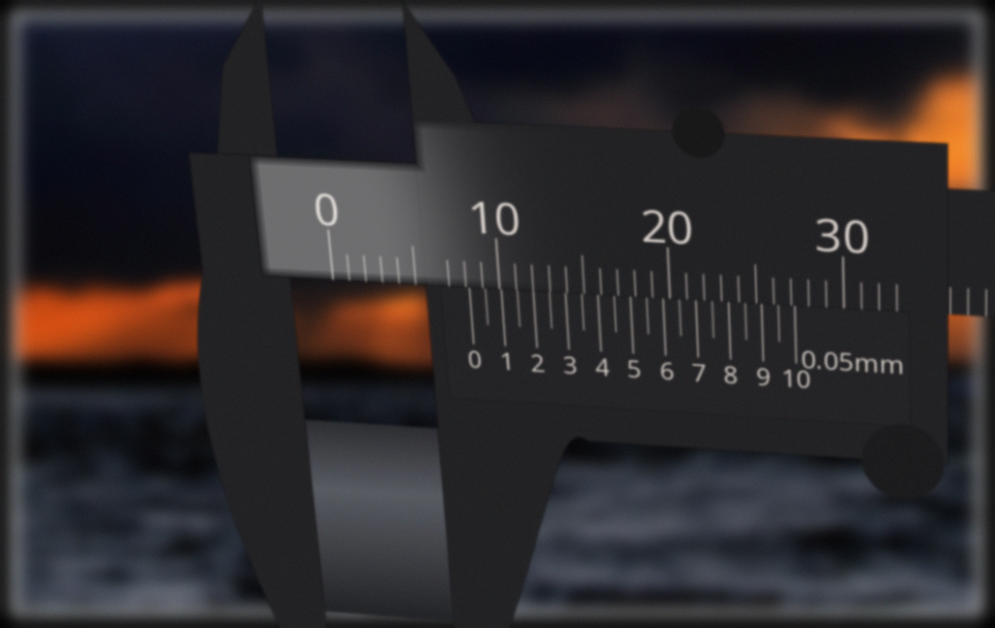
8.2 mm
